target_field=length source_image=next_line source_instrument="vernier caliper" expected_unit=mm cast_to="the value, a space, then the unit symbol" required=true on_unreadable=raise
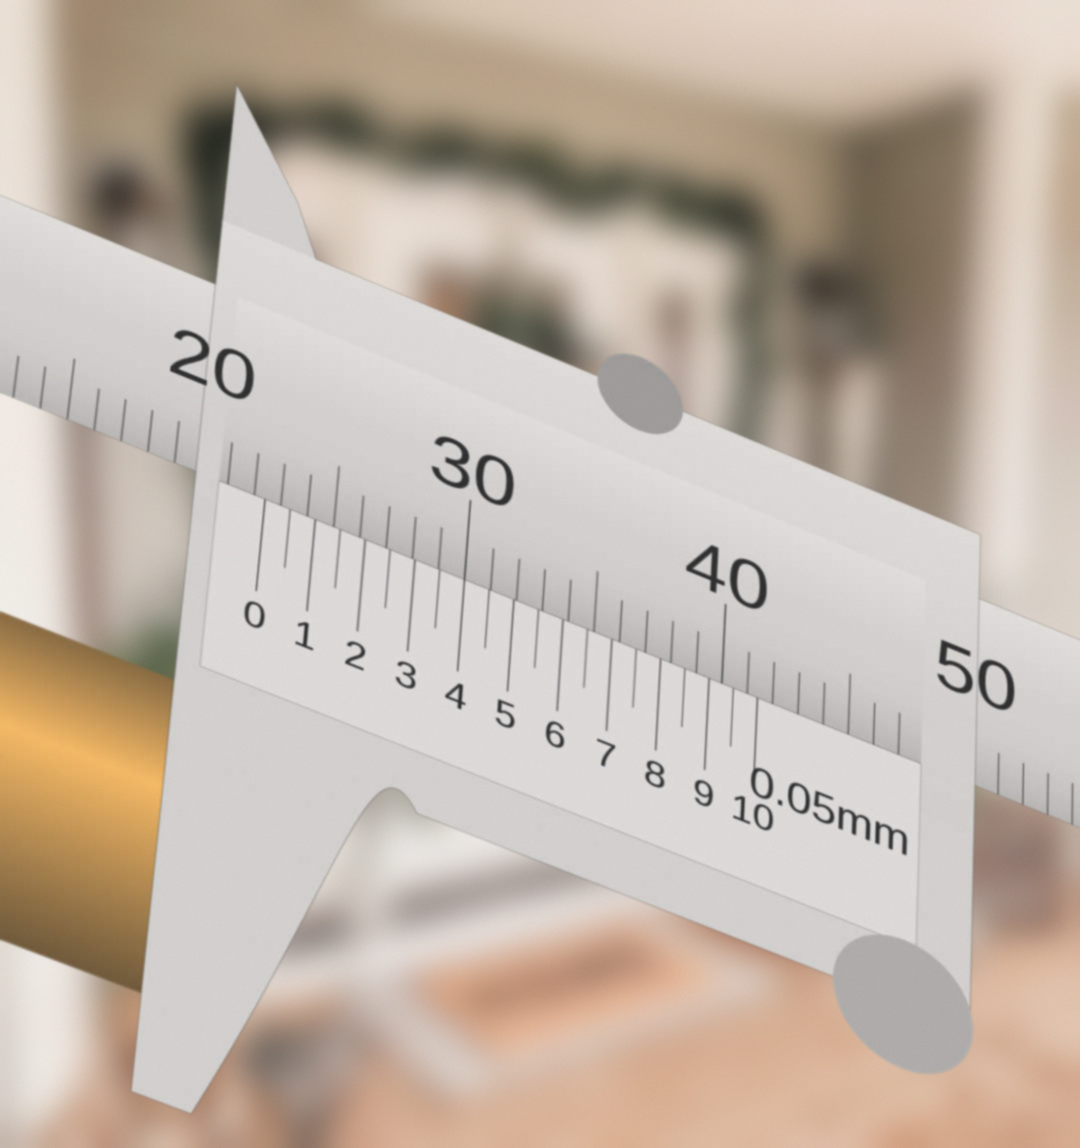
22.4 mm
